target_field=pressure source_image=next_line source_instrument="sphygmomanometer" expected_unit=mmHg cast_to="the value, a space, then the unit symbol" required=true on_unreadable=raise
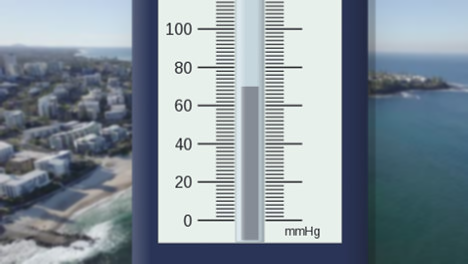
70 mmHg
